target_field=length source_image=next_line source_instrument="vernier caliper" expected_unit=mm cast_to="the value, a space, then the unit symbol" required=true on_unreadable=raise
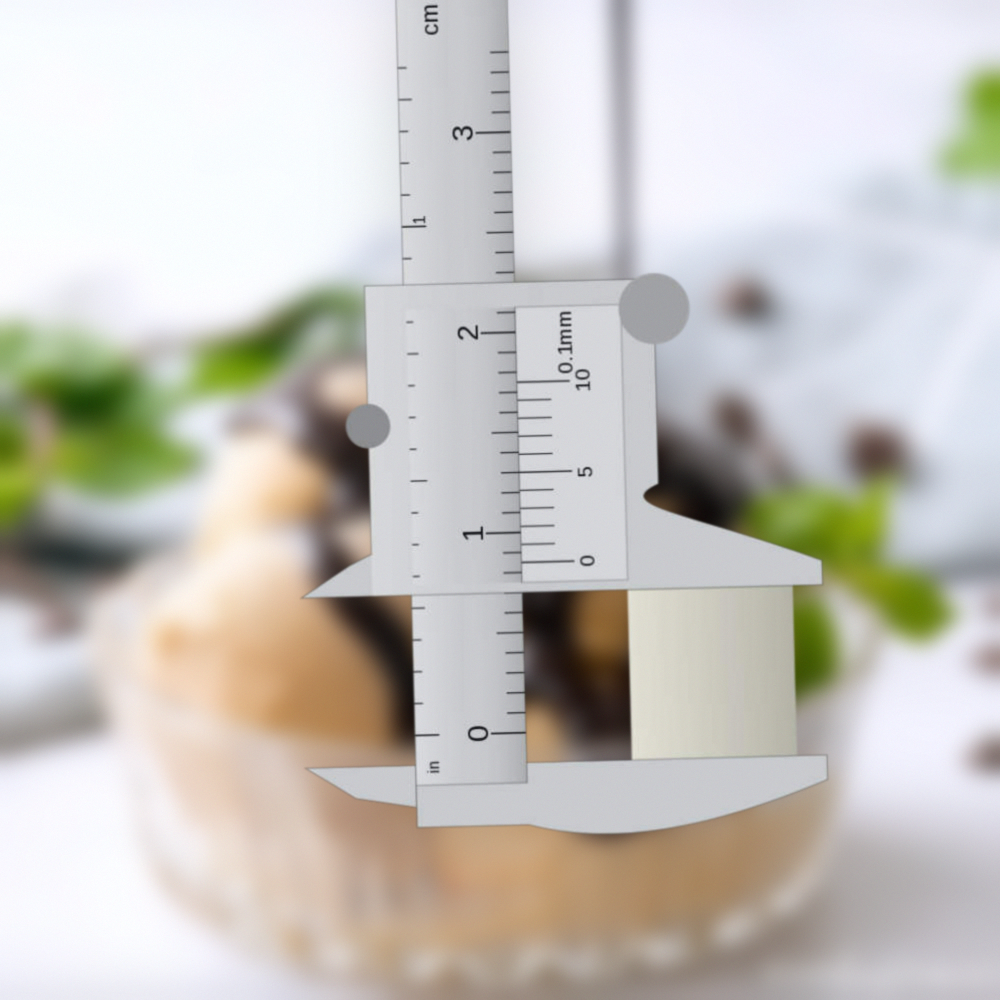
8.5 mm
